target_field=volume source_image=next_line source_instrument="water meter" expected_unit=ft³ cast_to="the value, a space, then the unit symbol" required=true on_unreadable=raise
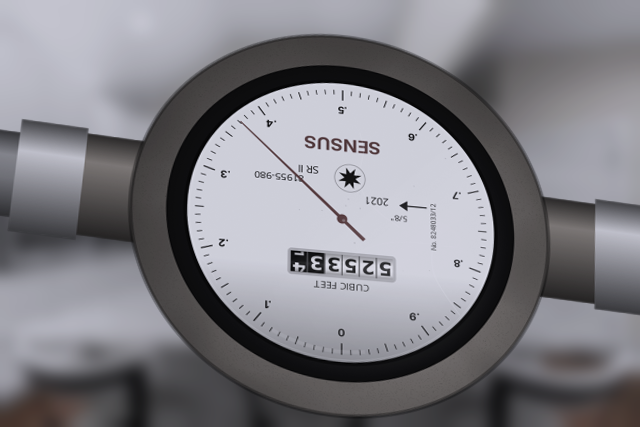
525334.37 ft³
